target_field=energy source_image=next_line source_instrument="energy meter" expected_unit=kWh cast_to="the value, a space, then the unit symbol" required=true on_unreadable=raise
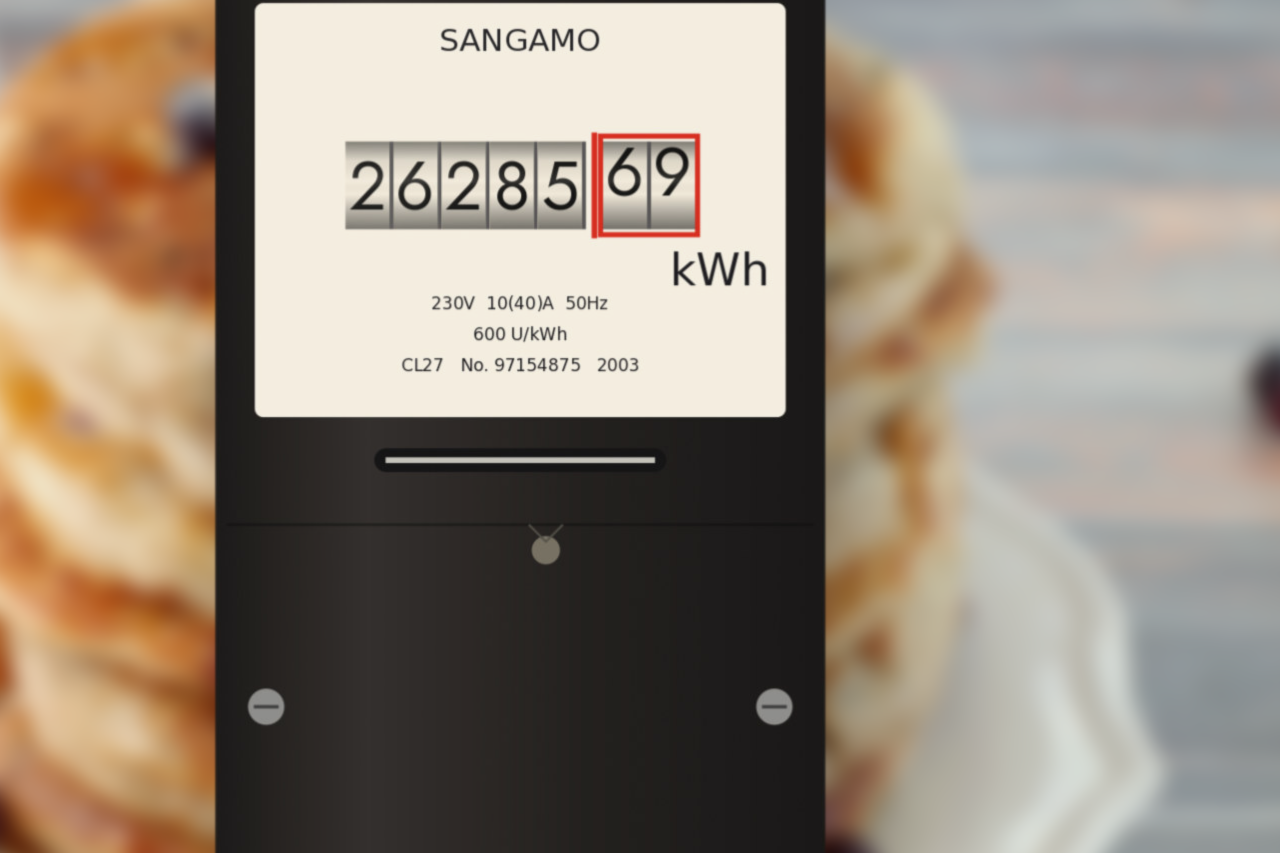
26285.69 kWh
